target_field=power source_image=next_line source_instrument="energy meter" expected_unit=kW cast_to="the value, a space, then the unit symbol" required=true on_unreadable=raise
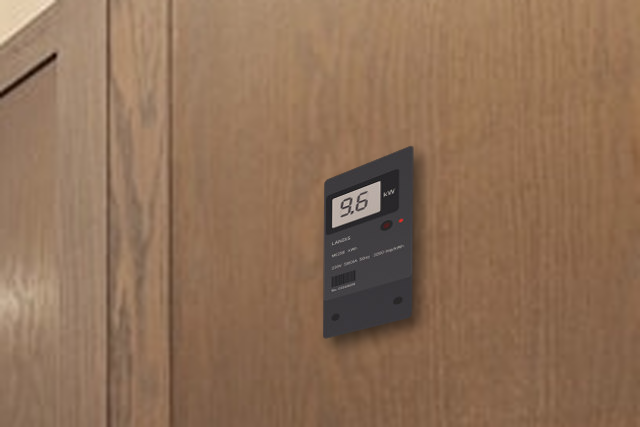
9.6 kW
